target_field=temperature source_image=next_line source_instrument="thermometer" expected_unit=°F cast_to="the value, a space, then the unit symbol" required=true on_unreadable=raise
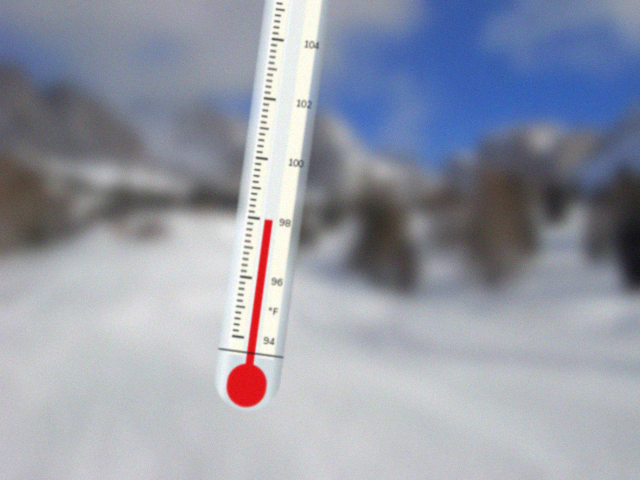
98 °F
